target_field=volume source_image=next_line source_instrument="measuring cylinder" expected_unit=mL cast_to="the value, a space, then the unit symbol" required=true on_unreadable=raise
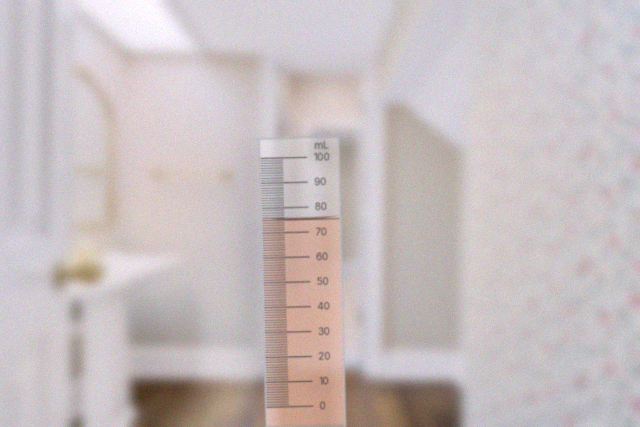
75 mL
